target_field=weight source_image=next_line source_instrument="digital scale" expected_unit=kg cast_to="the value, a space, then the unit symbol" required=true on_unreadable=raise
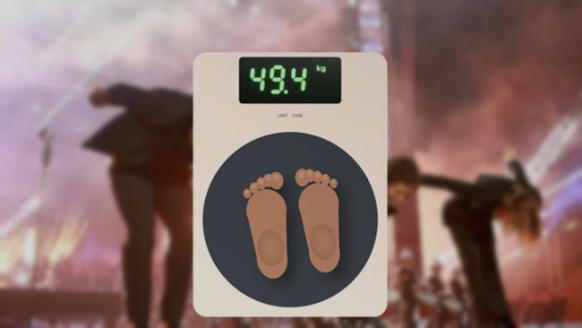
49.4 kg
